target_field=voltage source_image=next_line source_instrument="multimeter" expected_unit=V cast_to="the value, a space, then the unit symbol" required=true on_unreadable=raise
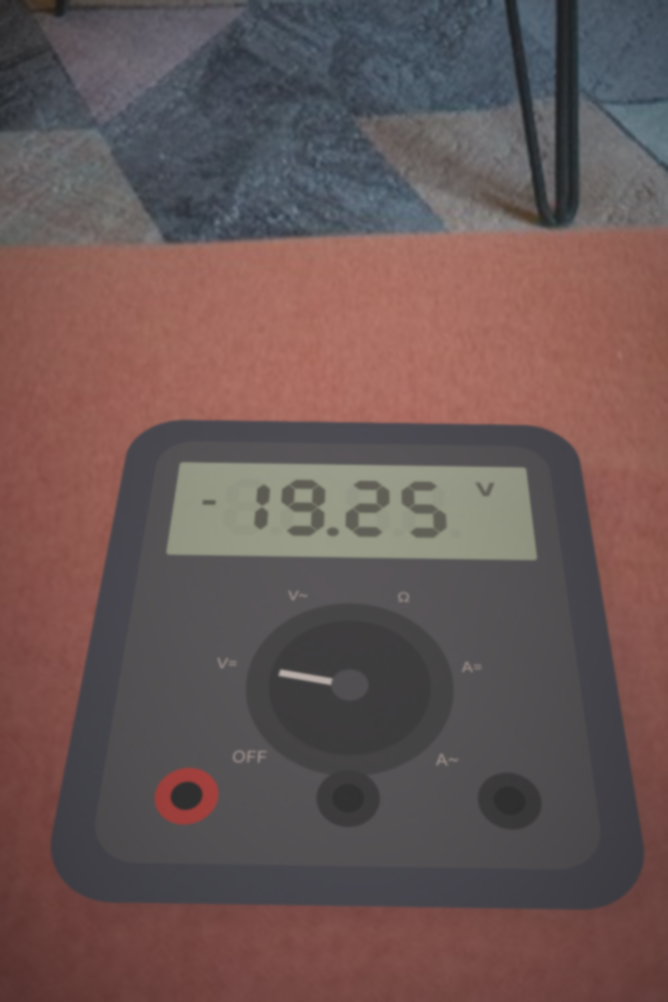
-19.25 V
